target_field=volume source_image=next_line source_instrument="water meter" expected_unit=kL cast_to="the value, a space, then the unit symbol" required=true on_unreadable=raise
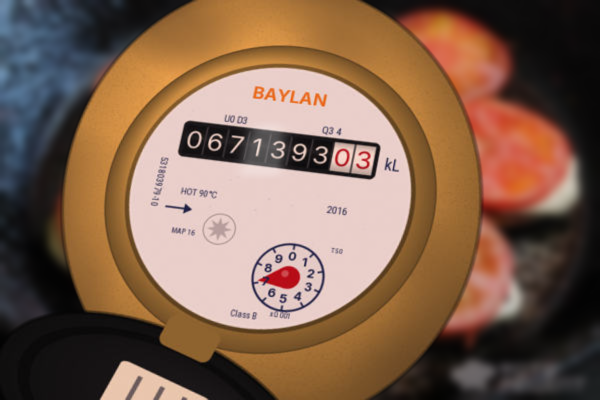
671393.037 kL
